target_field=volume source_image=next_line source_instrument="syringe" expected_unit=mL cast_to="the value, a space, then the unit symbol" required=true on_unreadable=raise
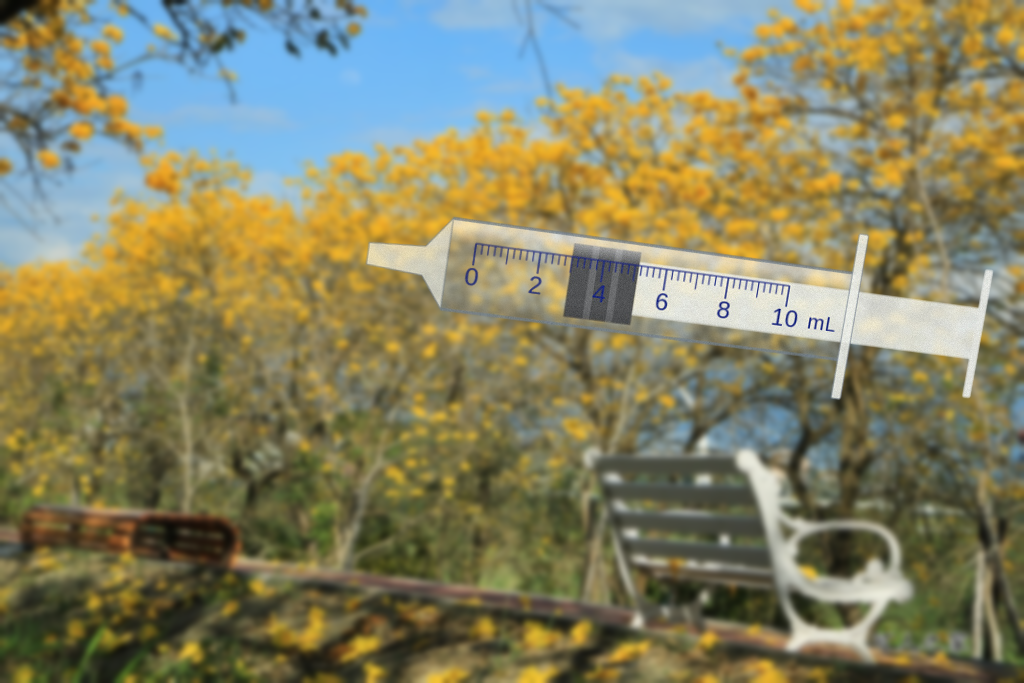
3 mL
